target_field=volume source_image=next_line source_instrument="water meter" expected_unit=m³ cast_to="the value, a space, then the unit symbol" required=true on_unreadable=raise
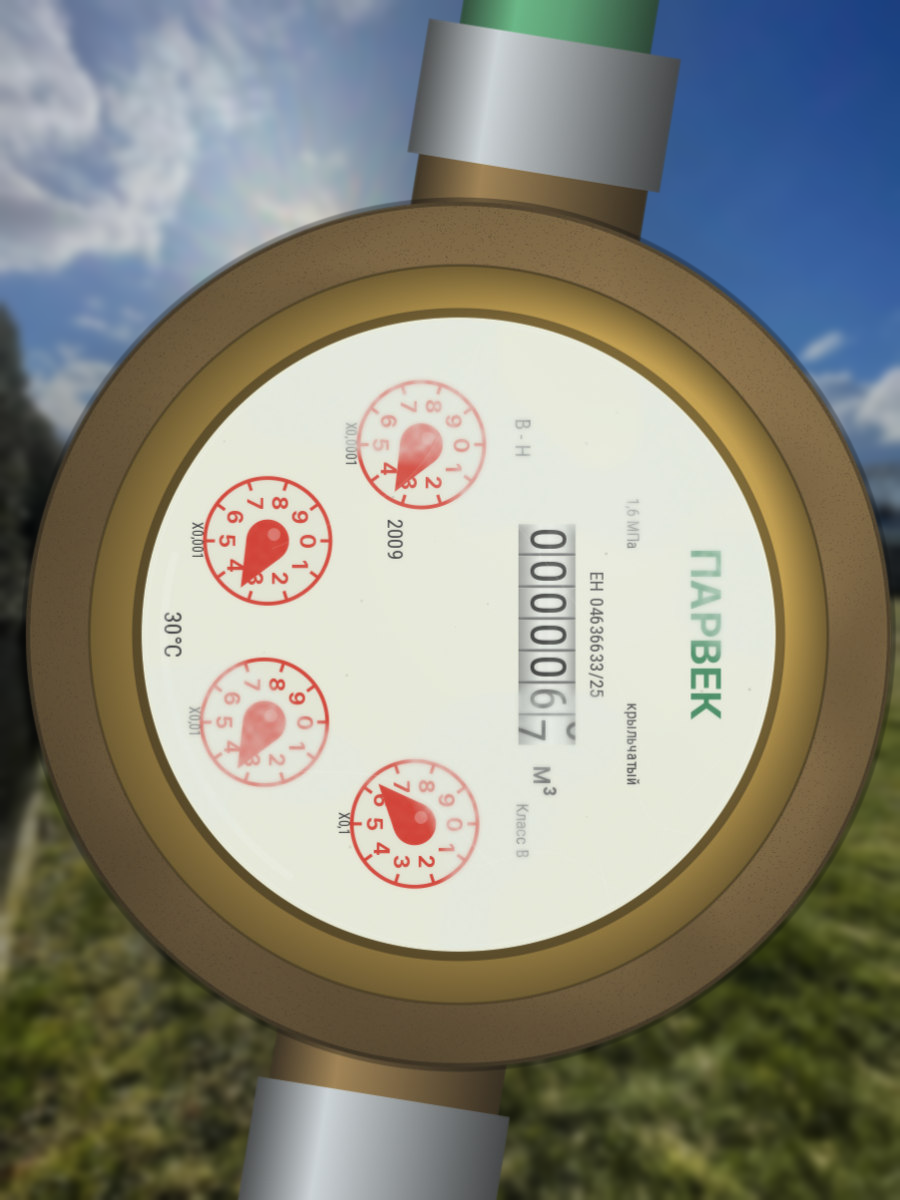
66.6333 m³
